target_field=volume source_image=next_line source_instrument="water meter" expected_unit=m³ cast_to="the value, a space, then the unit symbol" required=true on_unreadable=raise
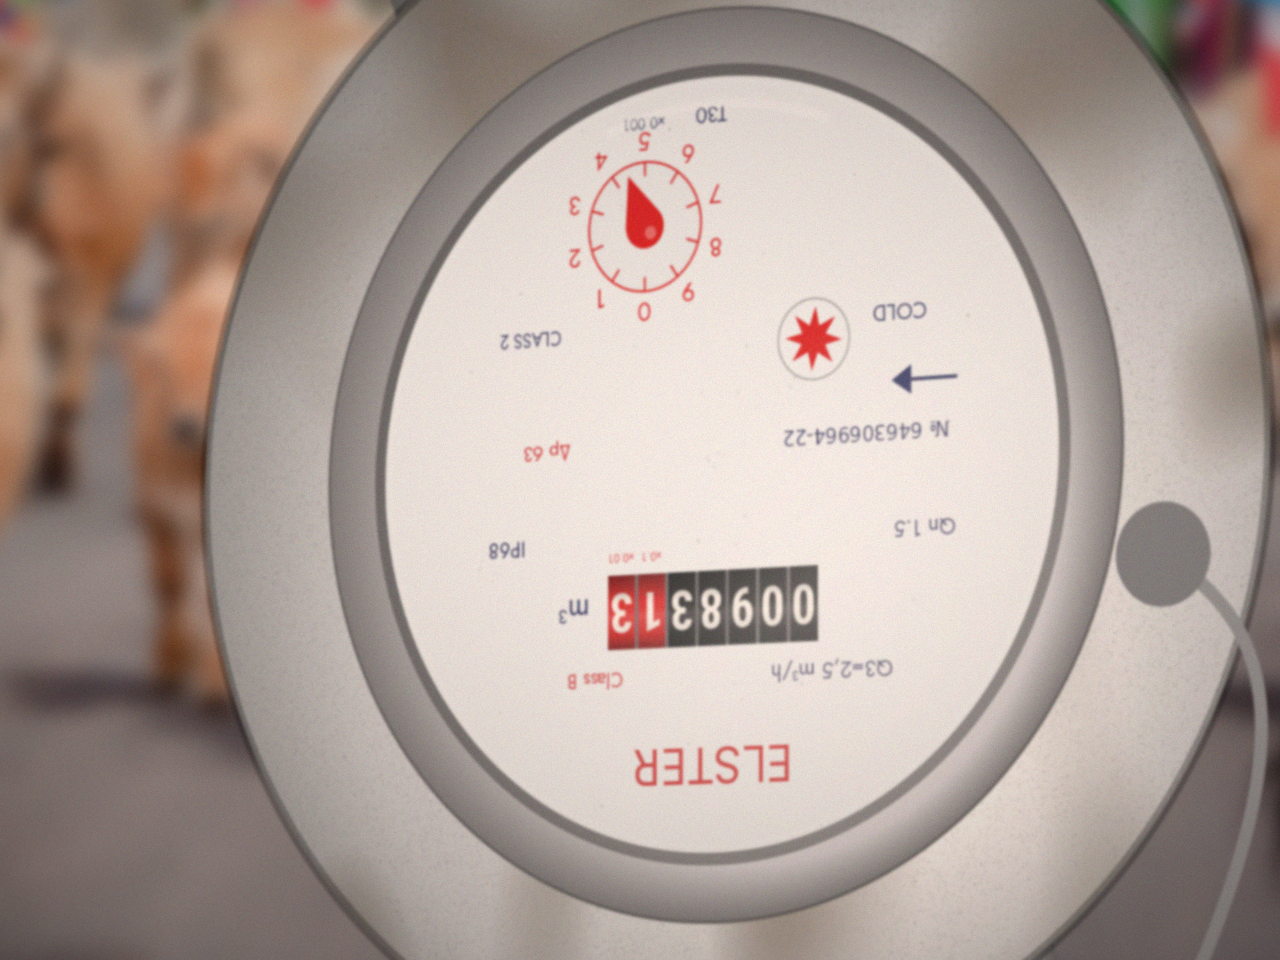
983.134 m³
